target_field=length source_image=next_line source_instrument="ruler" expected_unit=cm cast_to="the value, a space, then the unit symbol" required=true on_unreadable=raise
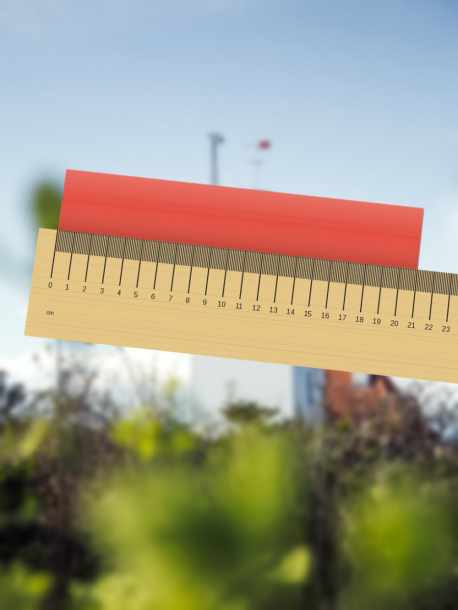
21 cm
